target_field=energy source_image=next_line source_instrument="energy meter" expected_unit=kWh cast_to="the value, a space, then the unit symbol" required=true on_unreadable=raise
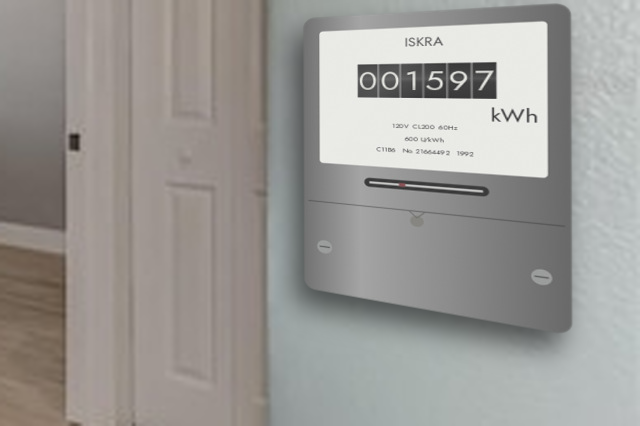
1597 kWh
